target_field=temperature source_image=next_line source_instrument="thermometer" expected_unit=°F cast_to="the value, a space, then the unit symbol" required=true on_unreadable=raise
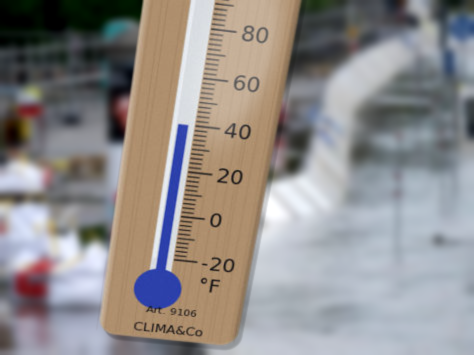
40 °F
